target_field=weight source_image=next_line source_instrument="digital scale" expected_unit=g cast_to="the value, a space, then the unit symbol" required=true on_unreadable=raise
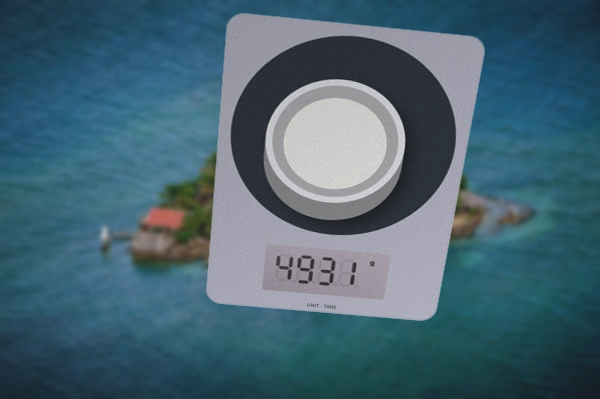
4931 g
